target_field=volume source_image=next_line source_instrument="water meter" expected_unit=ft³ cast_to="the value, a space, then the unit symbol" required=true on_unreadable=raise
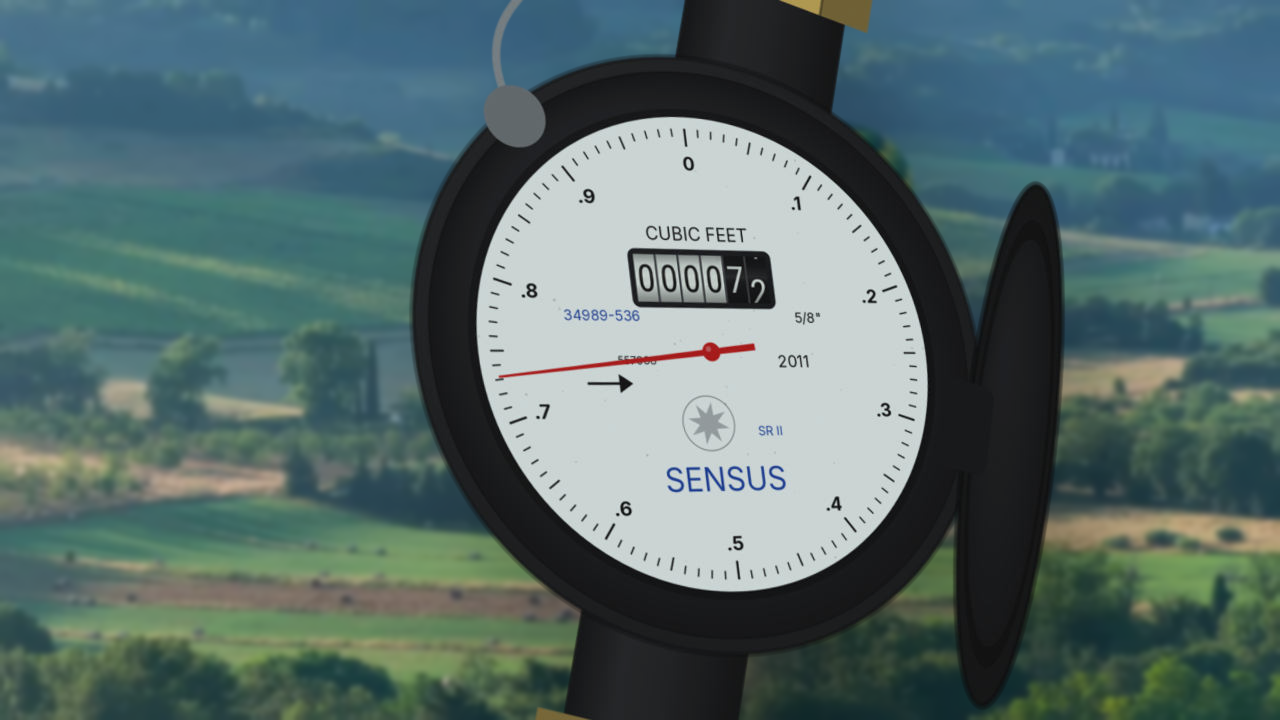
71.73 ft³
